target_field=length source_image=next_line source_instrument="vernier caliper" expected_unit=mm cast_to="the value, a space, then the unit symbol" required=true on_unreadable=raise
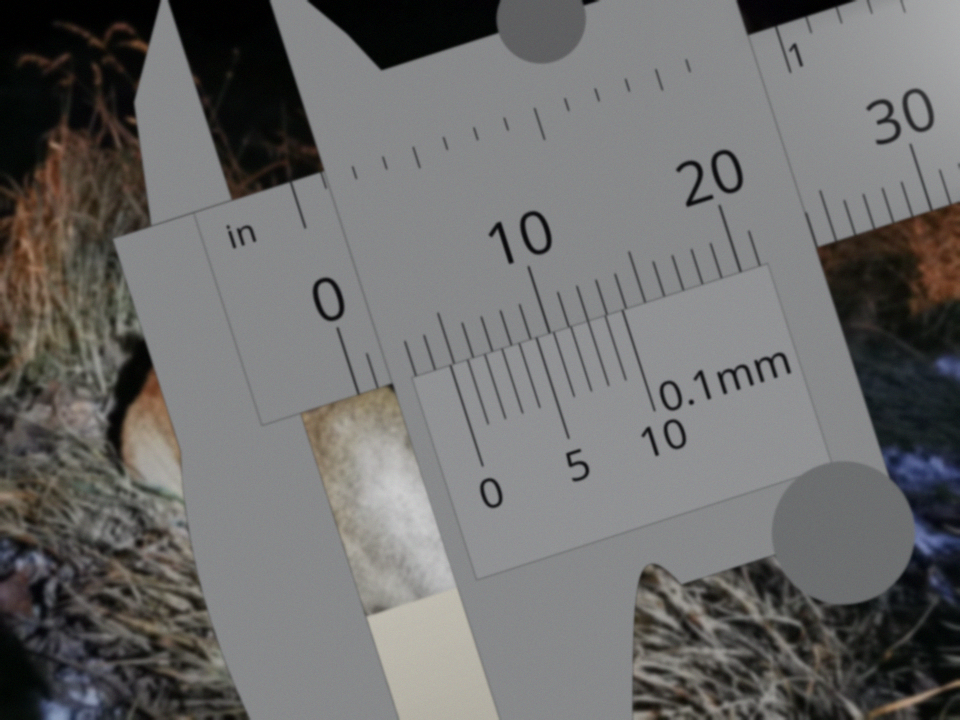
4.8 mm
